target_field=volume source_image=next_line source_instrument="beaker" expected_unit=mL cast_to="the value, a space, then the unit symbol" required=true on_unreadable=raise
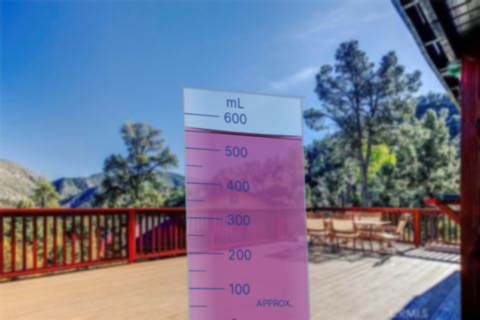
550 mL
